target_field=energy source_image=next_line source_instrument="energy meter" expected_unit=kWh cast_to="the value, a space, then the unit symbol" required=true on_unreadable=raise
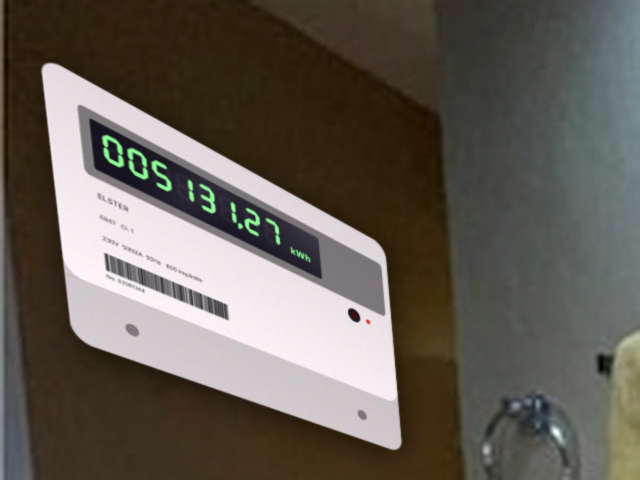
5131.27 kWh
